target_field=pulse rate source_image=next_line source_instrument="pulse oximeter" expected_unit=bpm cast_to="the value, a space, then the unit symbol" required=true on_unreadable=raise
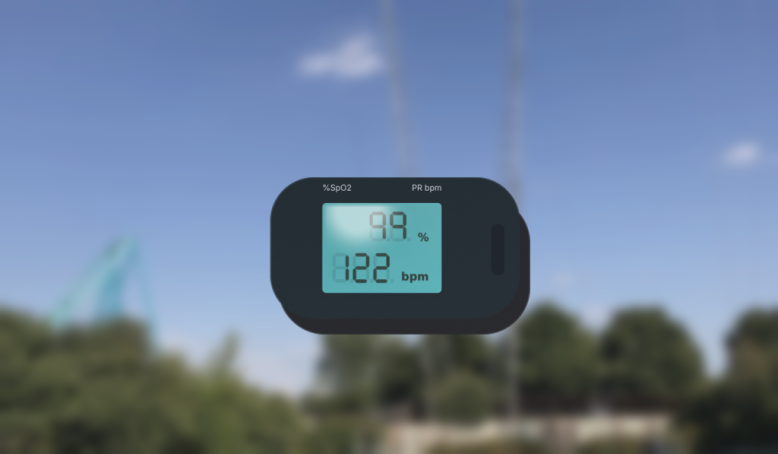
122 bpm
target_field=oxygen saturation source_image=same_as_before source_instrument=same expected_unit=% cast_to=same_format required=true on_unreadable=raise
99 %
